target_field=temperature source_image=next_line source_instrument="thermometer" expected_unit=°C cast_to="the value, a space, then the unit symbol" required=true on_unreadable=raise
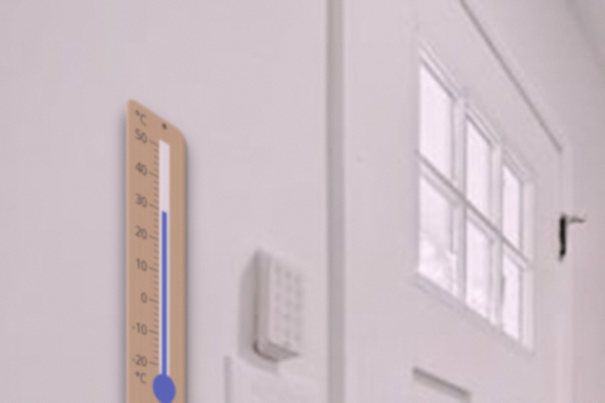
30 °C
